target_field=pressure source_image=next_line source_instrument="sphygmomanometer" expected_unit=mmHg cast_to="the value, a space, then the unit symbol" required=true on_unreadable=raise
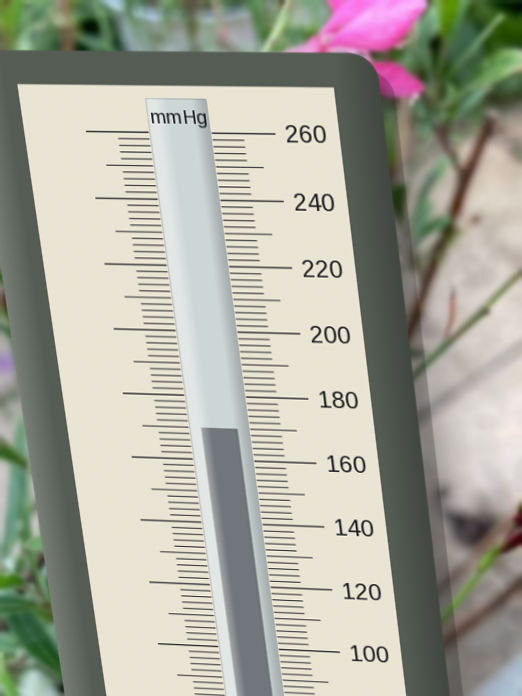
170 mmHg
